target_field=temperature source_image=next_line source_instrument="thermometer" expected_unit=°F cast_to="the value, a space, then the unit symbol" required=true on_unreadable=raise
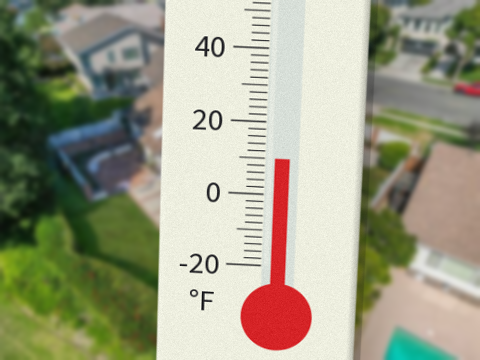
10 °F
